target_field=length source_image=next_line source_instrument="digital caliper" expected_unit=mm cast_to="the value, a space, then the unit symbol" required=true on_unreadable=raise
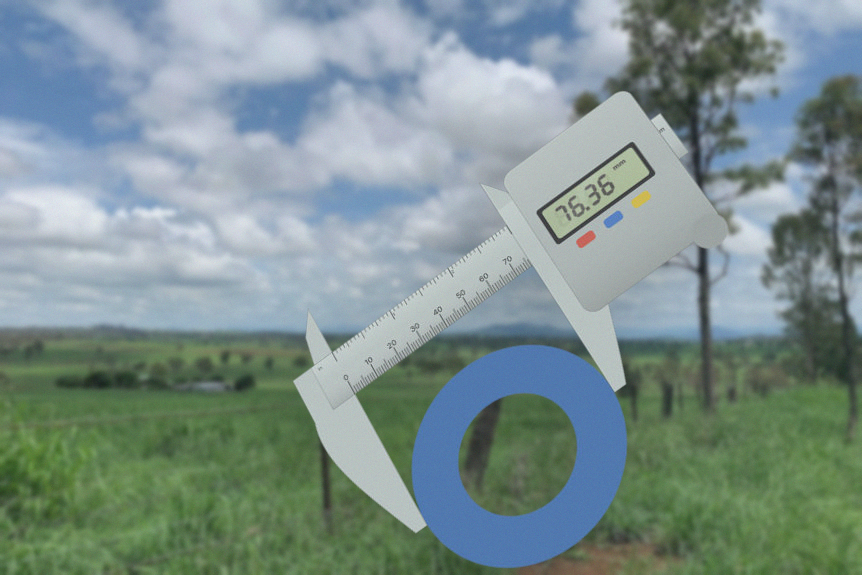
76.36 mm
